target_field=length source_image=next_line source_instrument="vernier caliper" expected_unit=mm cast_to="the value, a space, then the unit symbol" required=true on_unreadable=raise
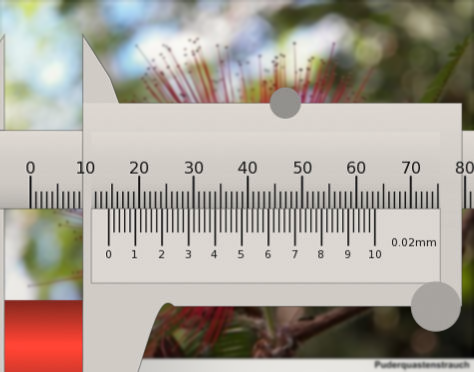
14.4 mm
